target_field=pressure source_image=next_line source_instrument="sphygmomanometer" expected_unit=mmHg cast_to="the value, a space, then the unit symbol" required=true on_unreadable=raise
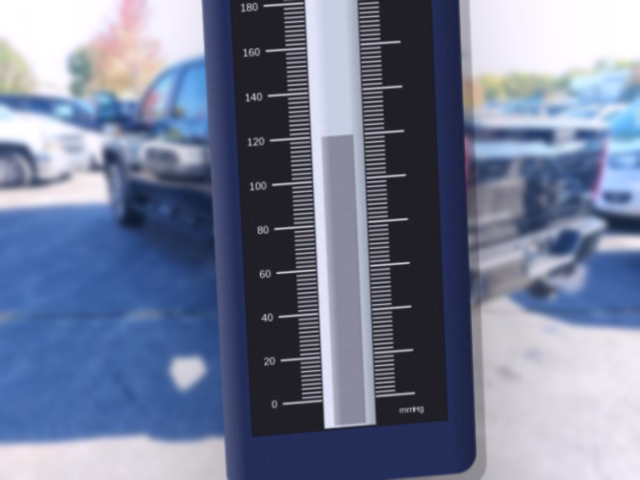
120 mmHg
